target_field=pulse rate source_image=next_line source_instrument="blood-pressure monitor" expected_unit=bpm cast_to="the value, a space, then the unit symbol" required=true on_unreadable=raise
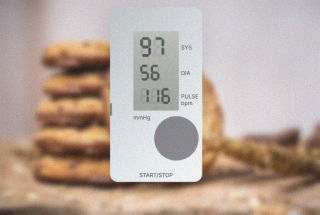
116 bpm
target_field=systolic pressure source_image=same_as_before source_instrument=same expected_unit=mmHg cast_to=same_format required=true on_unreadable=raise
97 mmHg
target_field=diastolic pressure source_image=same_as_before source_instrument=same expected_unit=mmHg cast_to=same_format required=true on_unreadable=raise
56 mmHg
